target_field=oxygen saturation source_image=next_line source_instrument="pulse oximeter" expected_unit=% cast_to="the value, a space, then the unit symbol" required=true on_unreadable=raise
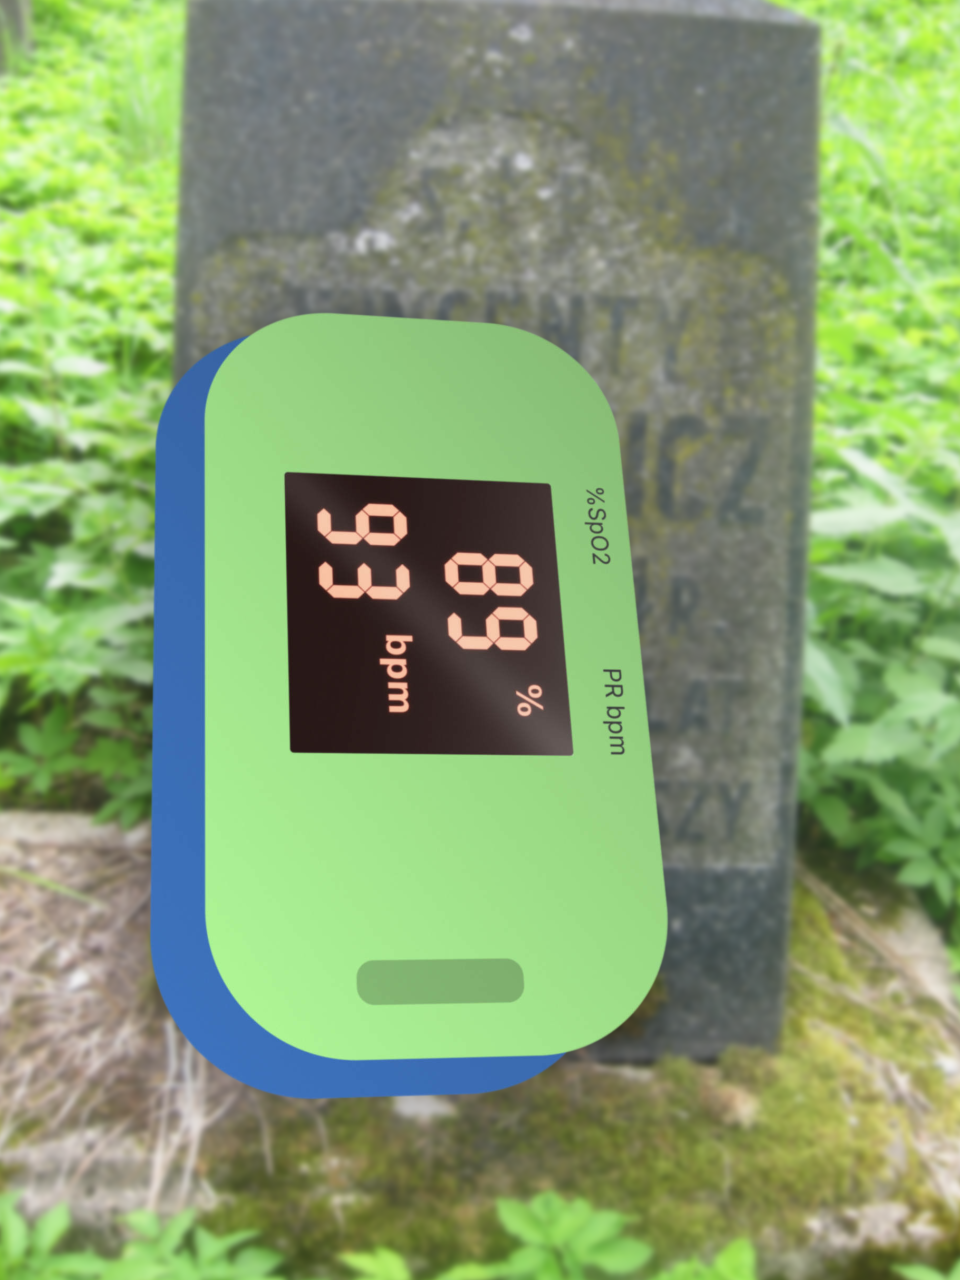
89 %
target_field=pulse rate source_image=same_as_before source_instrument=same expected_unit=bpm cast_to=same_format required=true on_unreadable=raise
93 bpm
